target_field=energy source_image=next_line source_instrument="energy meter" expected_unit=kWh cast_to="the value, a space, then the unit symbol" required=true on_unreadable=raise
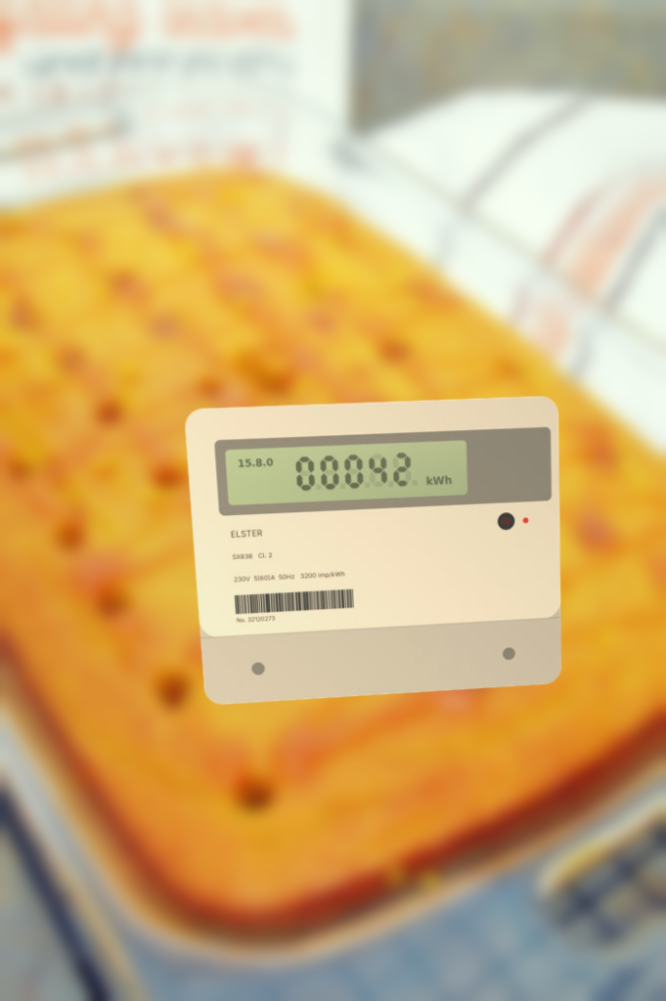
42 kWh
